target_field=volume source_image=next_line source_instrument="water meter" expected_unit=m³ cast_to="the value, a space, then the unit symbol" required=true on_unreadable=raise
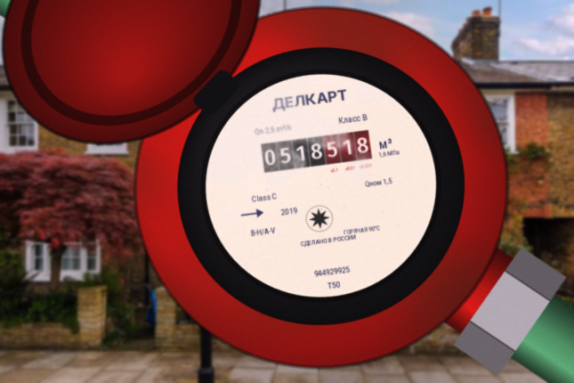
518.518 m³
